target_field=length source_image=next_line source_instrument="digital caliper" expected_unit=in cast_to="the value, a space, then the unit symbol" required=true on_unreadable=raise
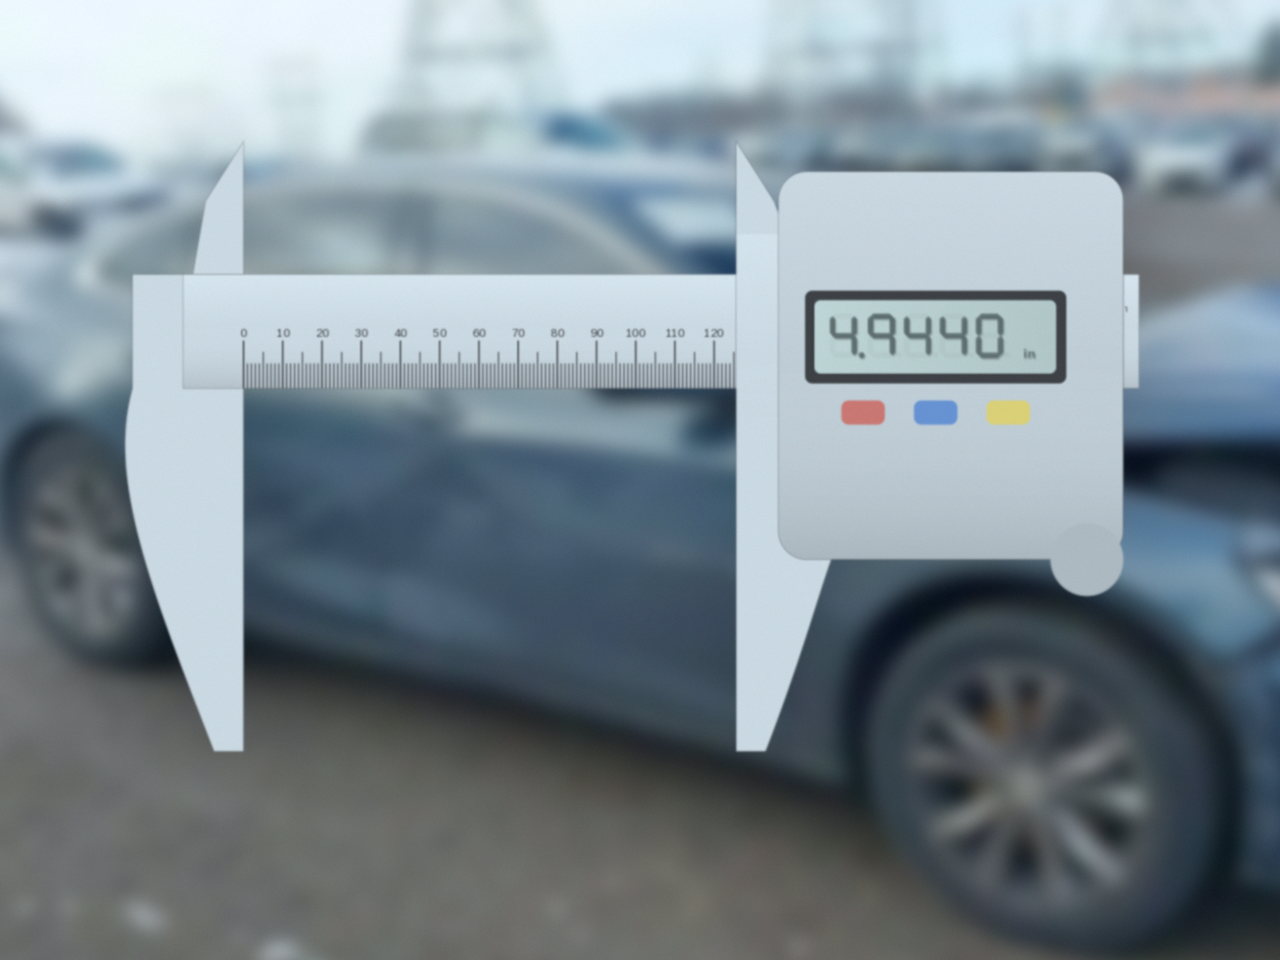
4.9440 in
